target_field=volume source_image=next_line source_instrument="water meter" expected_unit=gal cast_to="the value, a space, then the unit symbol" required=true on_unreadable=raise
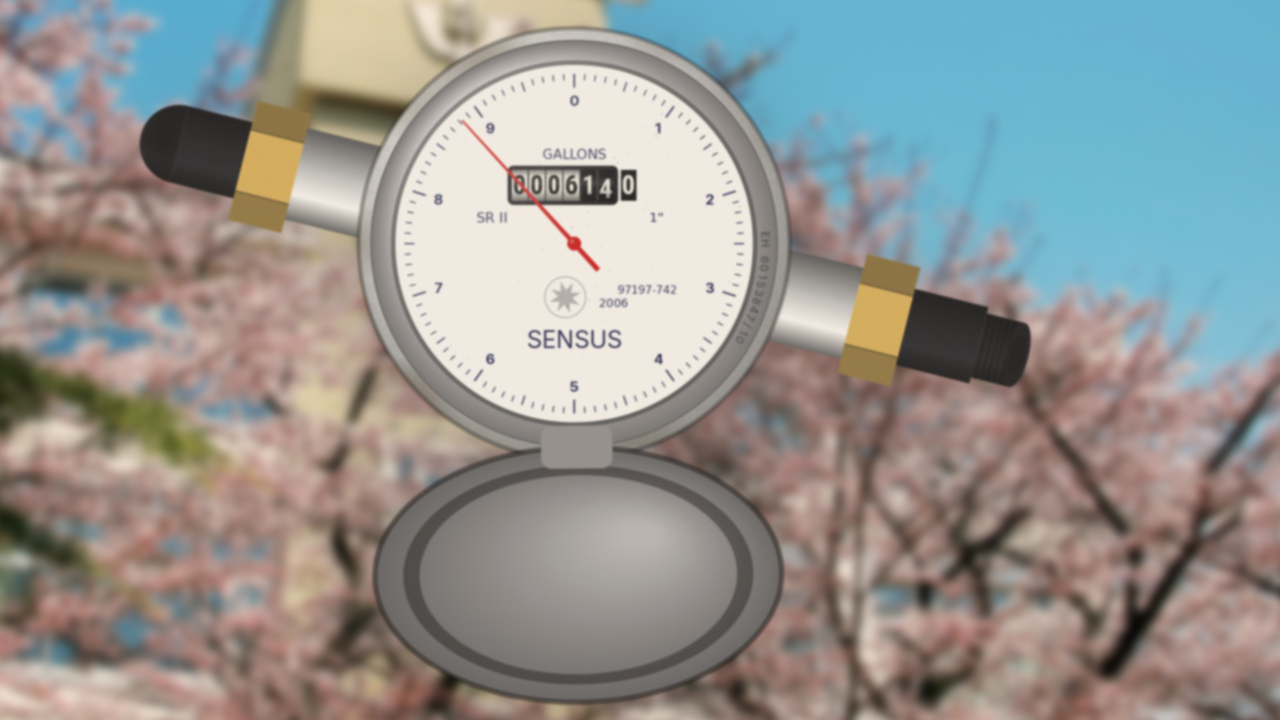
6138.8 gal
